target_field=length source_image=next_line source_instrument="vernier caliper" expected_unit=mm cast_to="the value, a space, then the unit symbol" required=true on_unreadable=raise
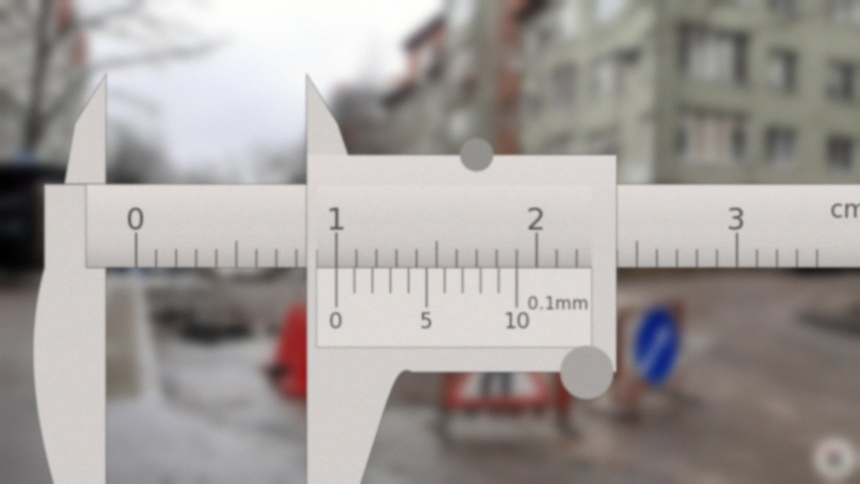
10.0 mm
